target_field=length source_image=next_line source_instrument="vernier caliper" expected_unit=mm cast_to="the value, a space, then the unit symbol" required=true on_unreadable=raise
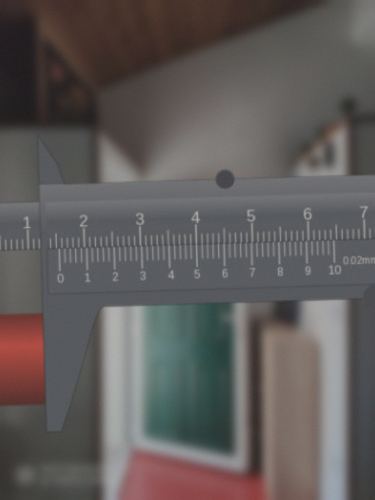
15.5 mm
